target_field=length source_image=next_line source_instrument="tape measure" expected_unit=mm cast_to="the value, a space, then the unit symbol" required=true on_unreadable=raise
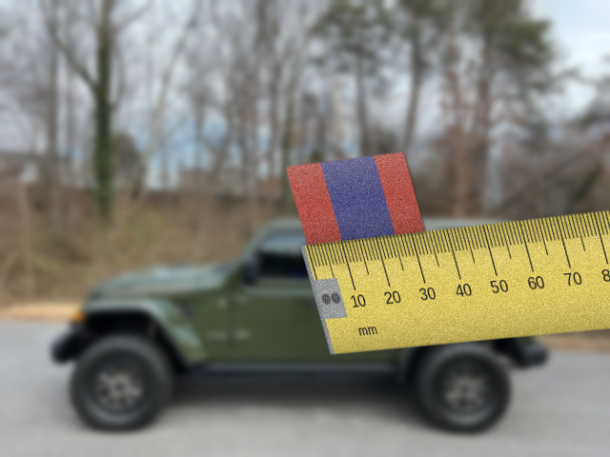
34 mm
